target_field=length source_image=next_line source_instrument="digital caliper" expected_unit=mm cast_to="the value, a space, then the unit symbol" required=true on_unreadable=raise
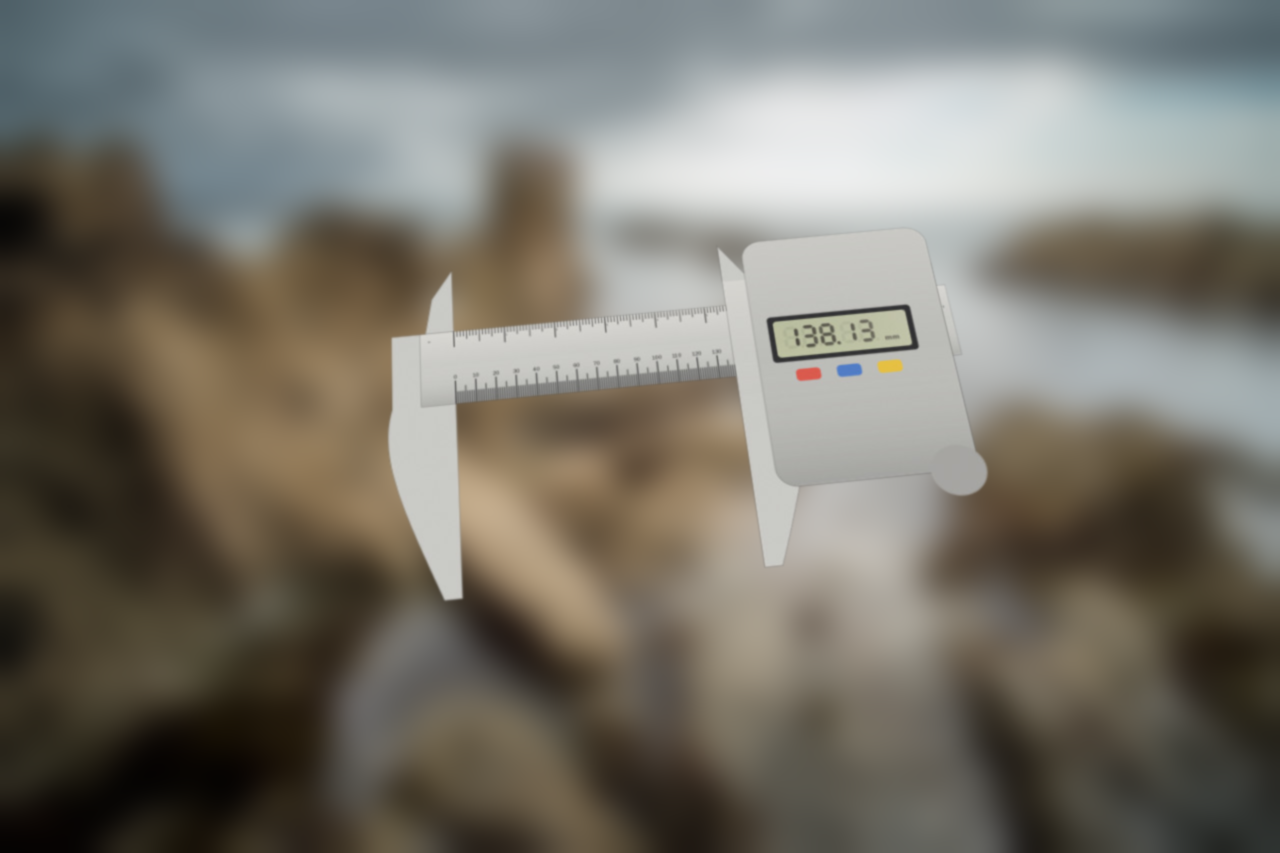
138.13 mm
